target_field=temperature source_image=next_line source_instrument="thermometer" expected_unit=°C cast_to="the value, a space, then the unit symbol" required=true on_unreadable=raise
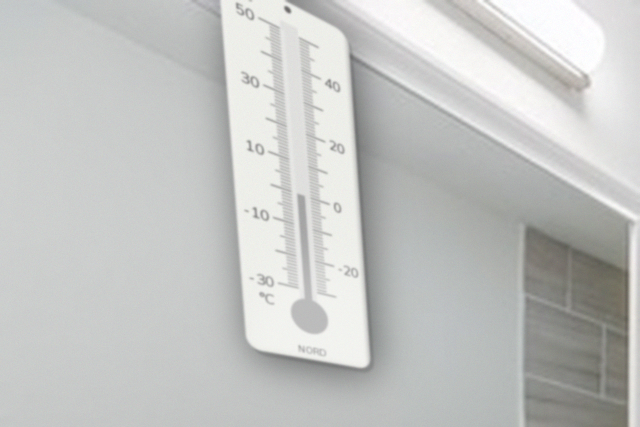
0 °C
